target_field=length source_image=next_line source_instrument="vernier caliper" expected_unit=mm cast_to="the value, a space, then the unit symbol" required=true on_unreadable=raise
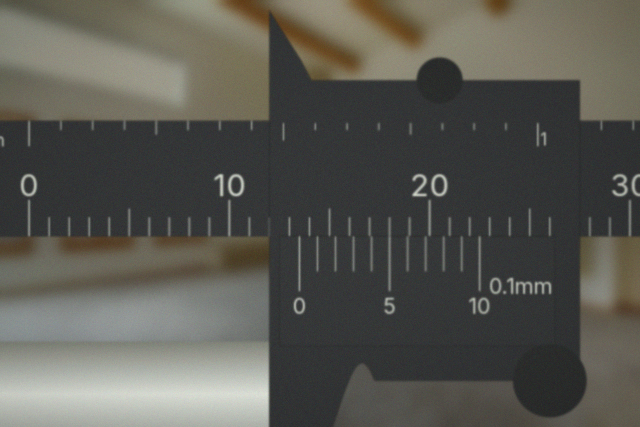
13.5 mm
